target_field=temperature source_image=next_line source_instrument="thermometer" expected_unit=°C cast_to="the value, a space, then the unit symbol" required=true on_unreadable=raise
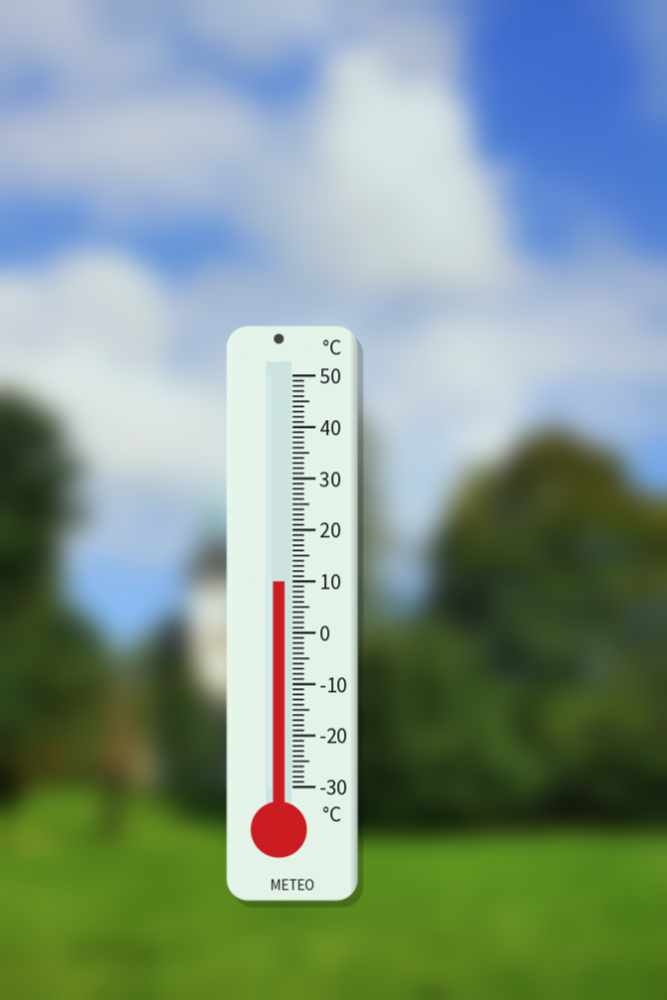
10 °C
